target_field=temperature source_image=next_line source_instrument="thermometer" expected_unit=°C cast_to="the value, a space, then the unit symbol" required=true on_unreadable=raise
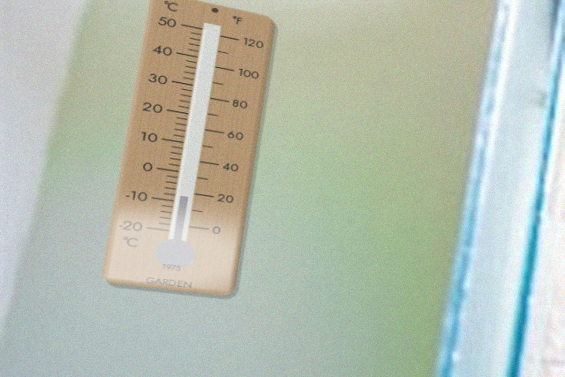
-8 °C
